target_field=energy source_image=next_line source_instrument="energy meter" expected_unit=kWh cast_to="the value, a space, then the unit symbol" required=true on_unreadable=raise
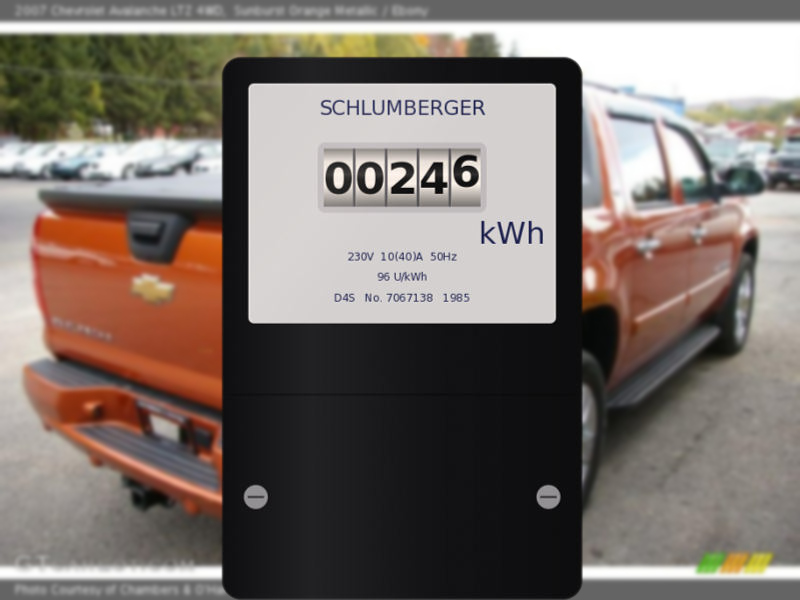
246 kWh
